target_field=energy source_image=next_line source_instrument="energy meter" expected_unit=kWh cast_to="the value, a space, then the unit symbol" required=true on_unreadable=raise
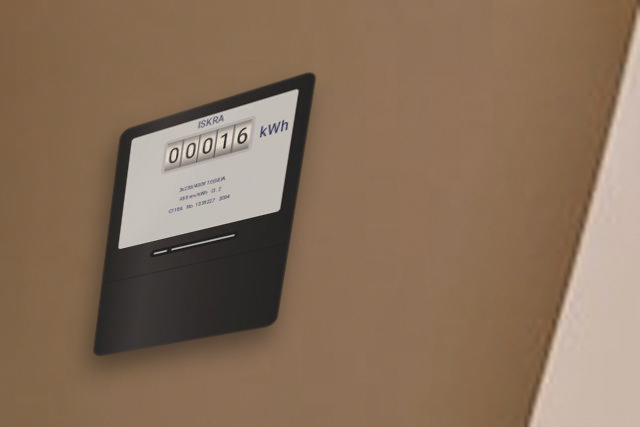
16 kWh
